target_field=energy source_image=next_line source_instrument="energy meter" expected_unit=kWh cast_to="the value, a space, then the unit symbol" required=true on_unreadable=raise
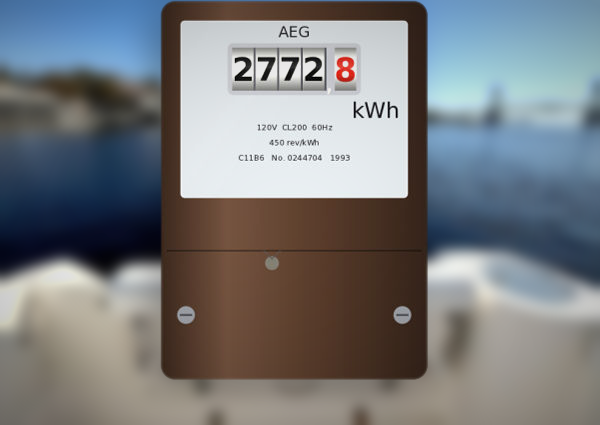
2772.8 kWh
